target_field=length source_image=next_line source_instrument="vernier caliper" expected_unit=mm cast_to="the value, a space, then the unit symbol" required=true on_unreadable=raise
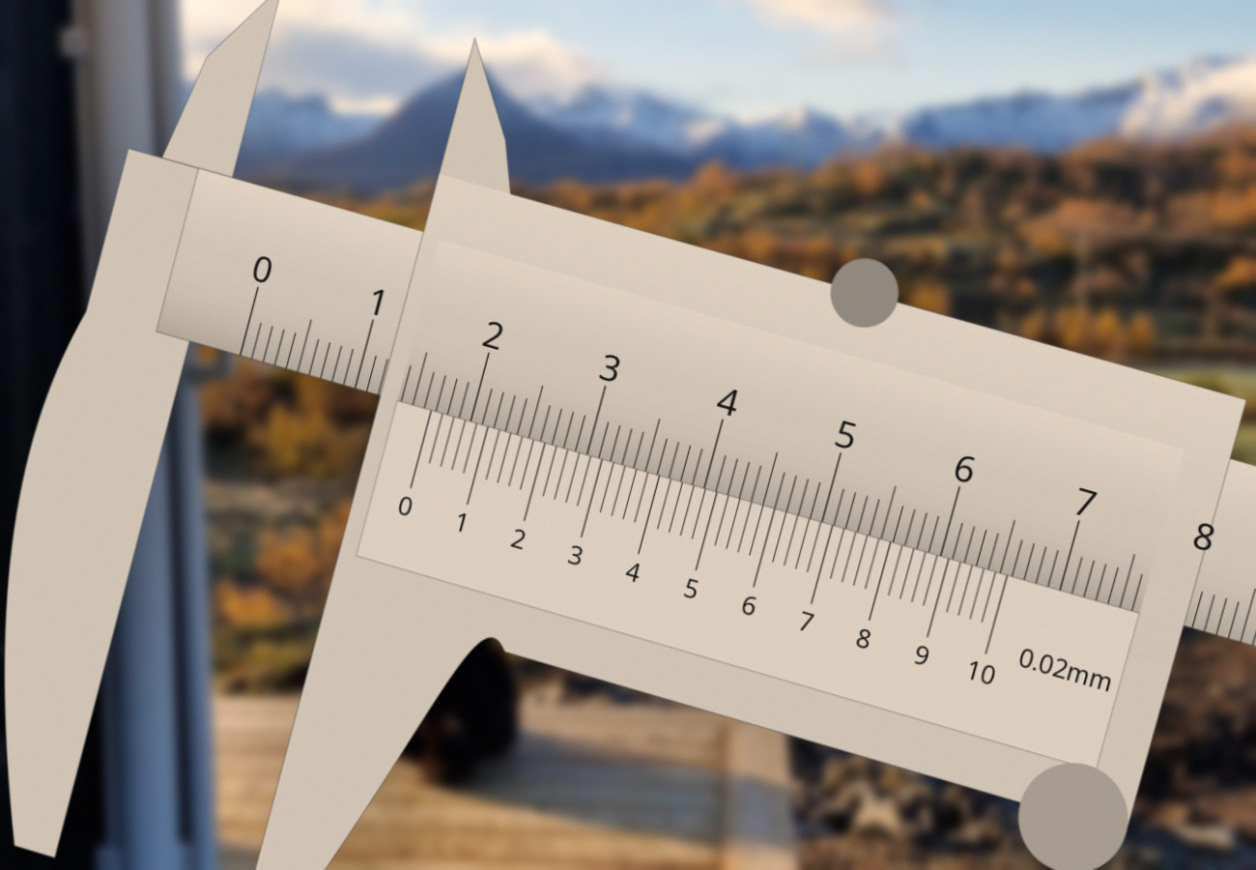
16.6 mm
